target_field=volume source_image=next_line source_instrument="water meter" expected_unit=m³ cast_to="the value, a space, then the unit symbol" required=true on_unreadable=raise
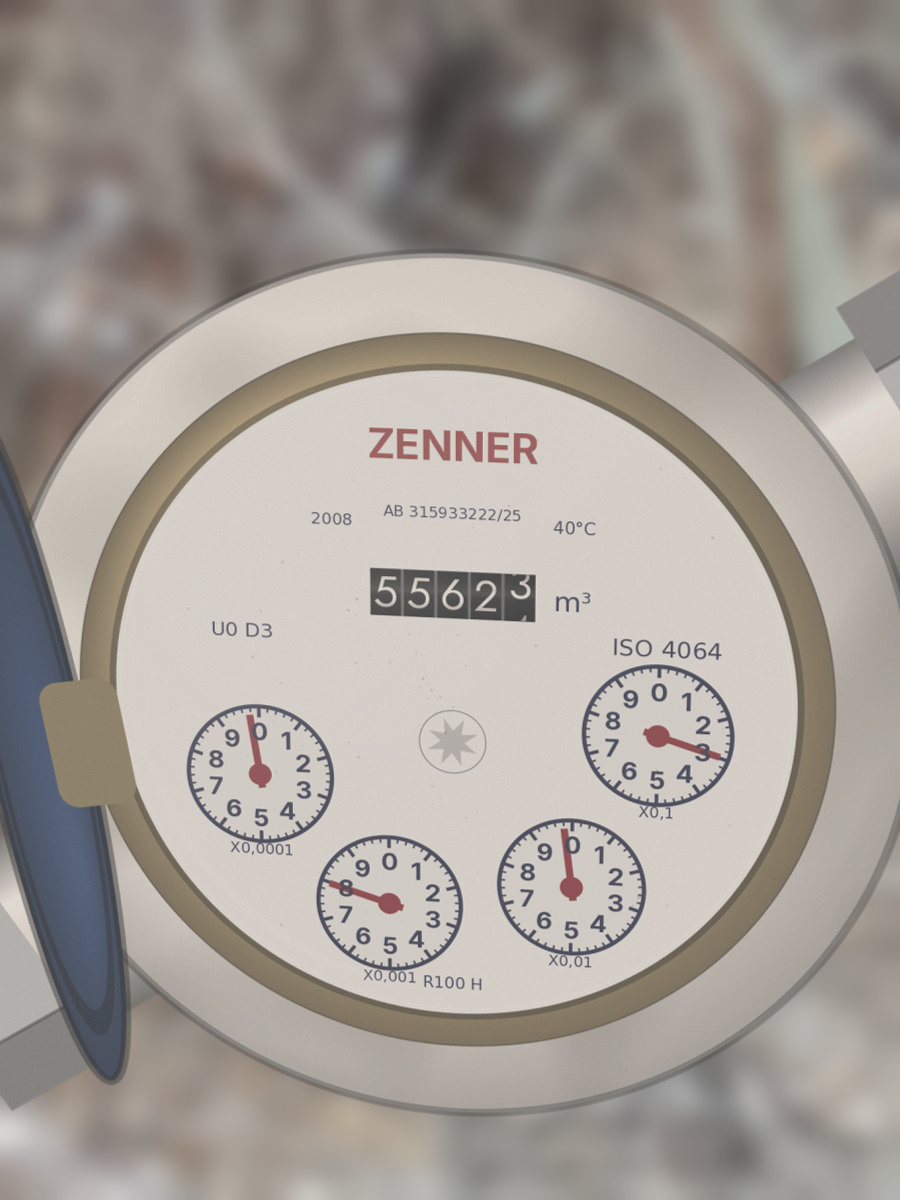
55623.2979 m³
